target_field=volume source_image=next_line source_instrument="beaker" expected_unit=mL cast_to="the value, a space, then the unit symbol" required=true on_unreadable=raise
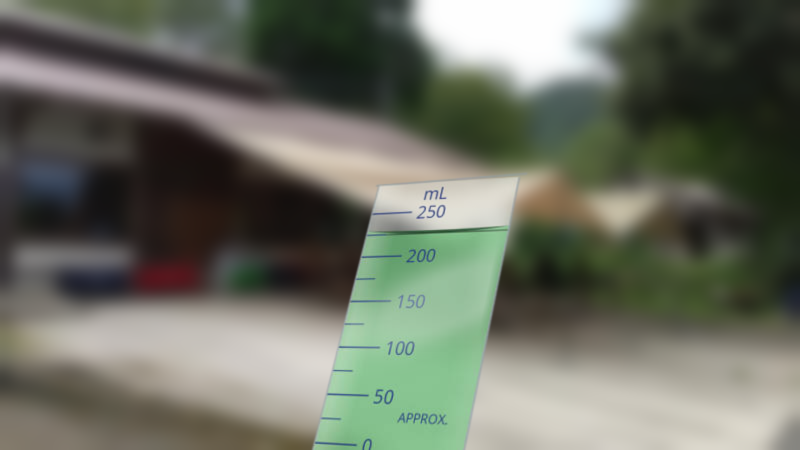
225 mL
